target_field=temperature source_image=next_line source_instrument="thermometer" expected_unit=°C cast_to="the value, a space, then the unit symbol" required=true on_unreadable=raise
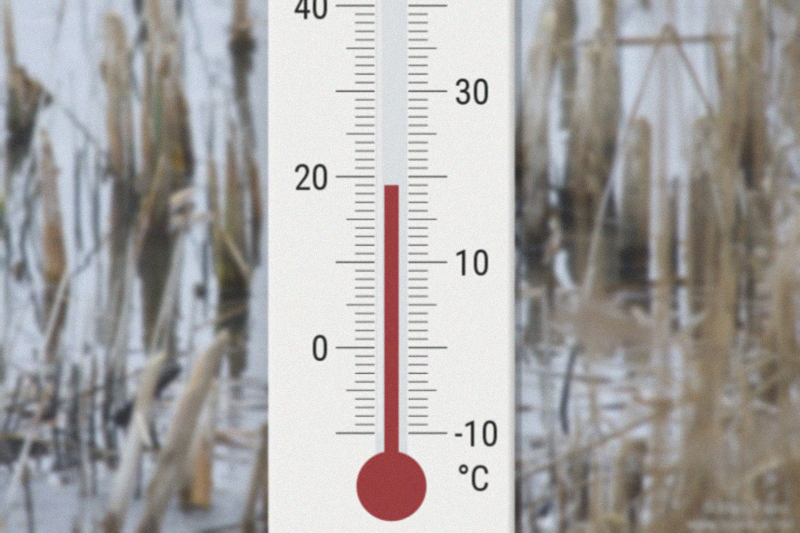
19 °C
